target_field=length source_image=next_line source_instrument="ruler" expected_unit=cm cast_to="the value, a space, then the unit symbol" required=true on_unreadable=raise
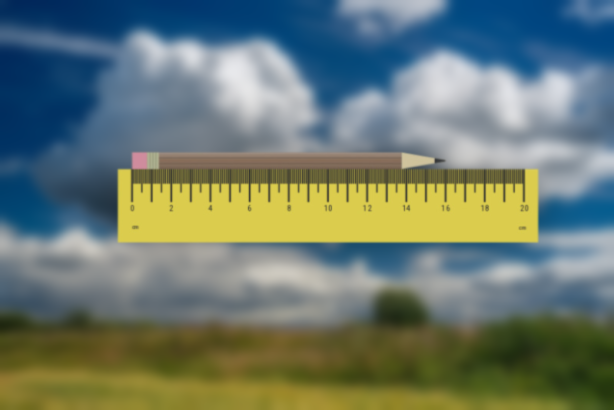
16 cm
